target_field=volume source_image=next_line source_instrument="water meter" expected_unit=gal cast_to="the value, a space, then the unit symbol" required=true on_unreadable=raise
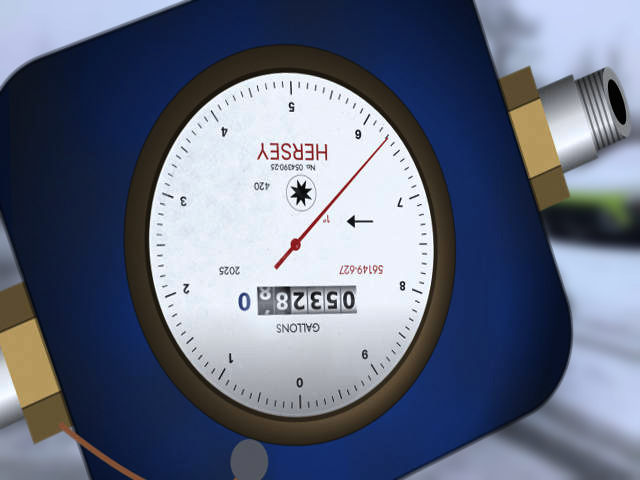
532876.3 gal
